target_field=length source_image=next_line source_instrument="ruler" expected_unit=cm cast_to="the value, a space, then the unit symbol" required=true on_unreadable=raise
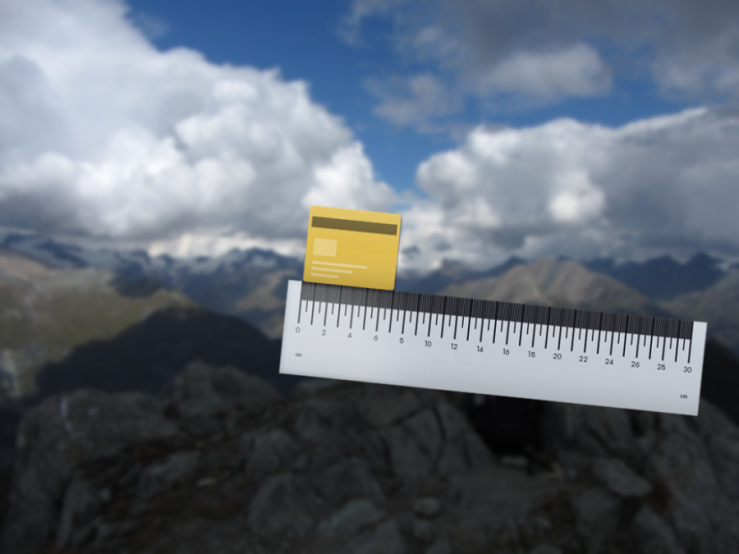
7 cm
